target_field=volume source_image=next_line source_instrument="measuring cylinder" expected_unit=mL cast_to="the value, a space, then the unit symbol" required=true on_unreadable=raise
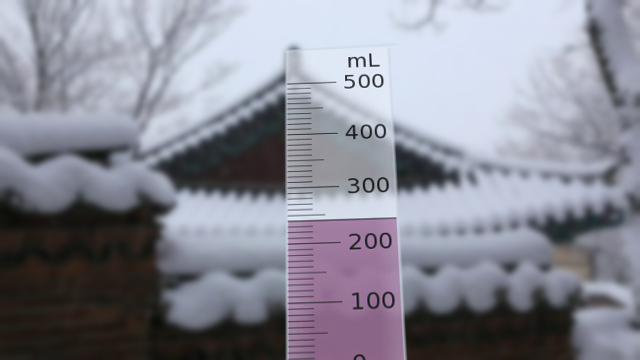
240 mL
